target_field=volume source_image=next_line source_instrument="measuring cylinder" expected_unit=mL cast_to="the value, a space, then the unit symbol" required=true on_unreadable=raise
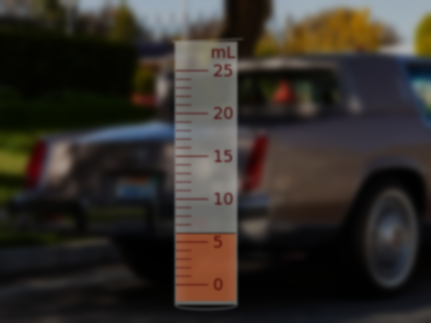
6 mL
